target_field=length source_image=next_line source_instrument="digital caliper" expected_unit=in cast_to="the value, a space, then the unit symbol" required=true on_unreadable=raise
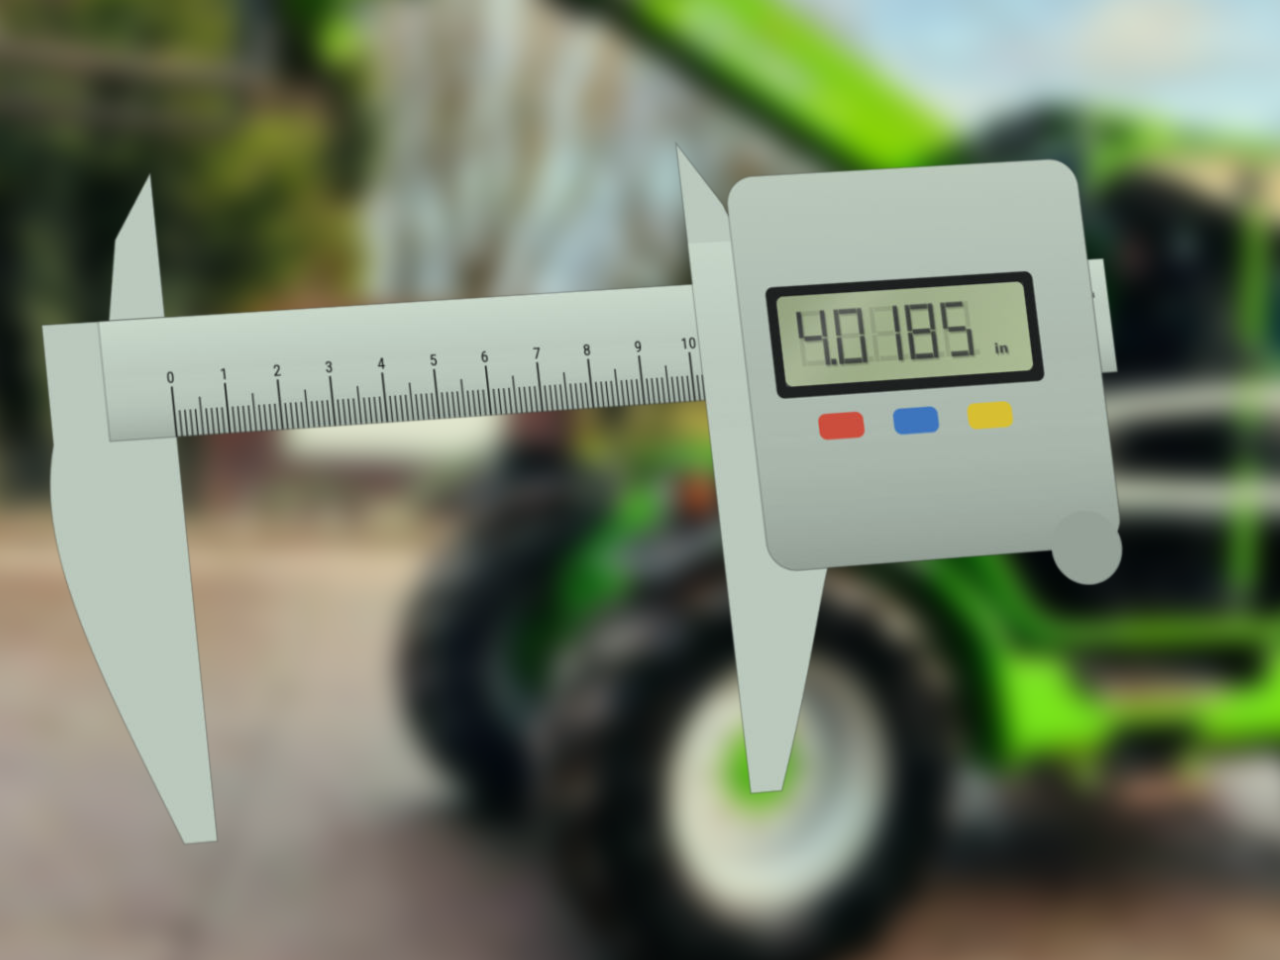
4.0185 in
